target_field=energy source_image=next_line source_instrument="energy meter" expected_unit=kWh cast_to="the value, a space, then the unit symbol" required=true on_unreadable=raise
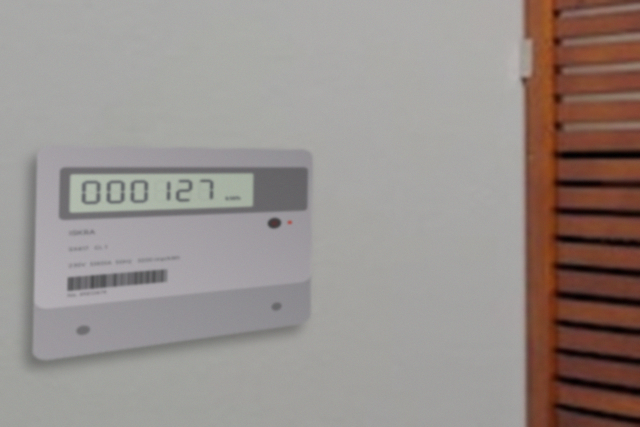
127 kWh
